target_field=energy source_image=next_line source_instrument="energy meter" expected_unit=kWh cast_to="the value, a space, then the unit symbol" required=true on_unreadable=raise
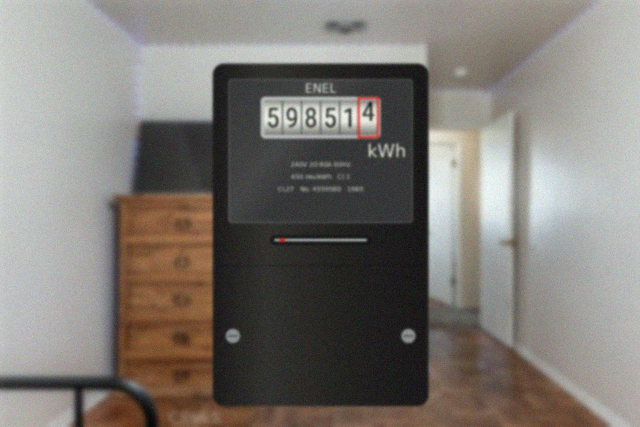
59851.4 kWh
